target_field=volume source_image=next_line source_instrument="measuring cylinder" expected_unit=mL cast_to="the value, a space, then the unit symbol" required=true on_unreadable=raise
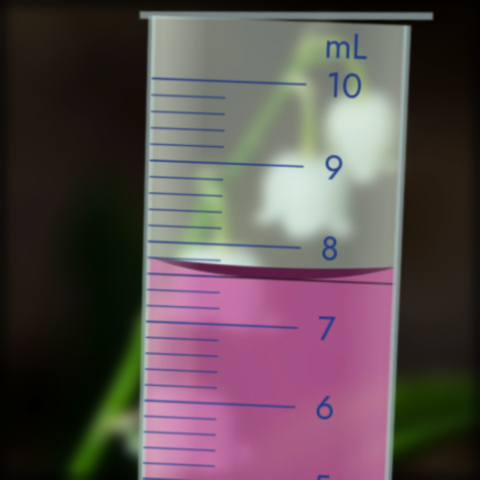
7.6 mL
